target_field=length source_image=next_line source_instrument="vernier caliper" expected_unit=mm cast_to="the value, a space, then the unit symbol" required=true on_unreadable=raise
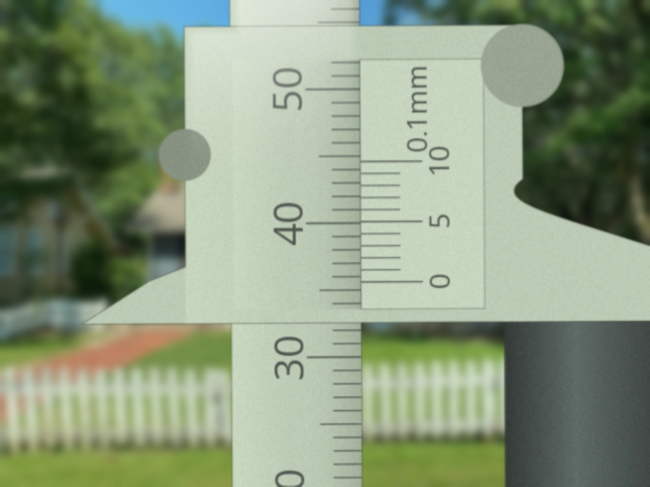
35.6 mm
